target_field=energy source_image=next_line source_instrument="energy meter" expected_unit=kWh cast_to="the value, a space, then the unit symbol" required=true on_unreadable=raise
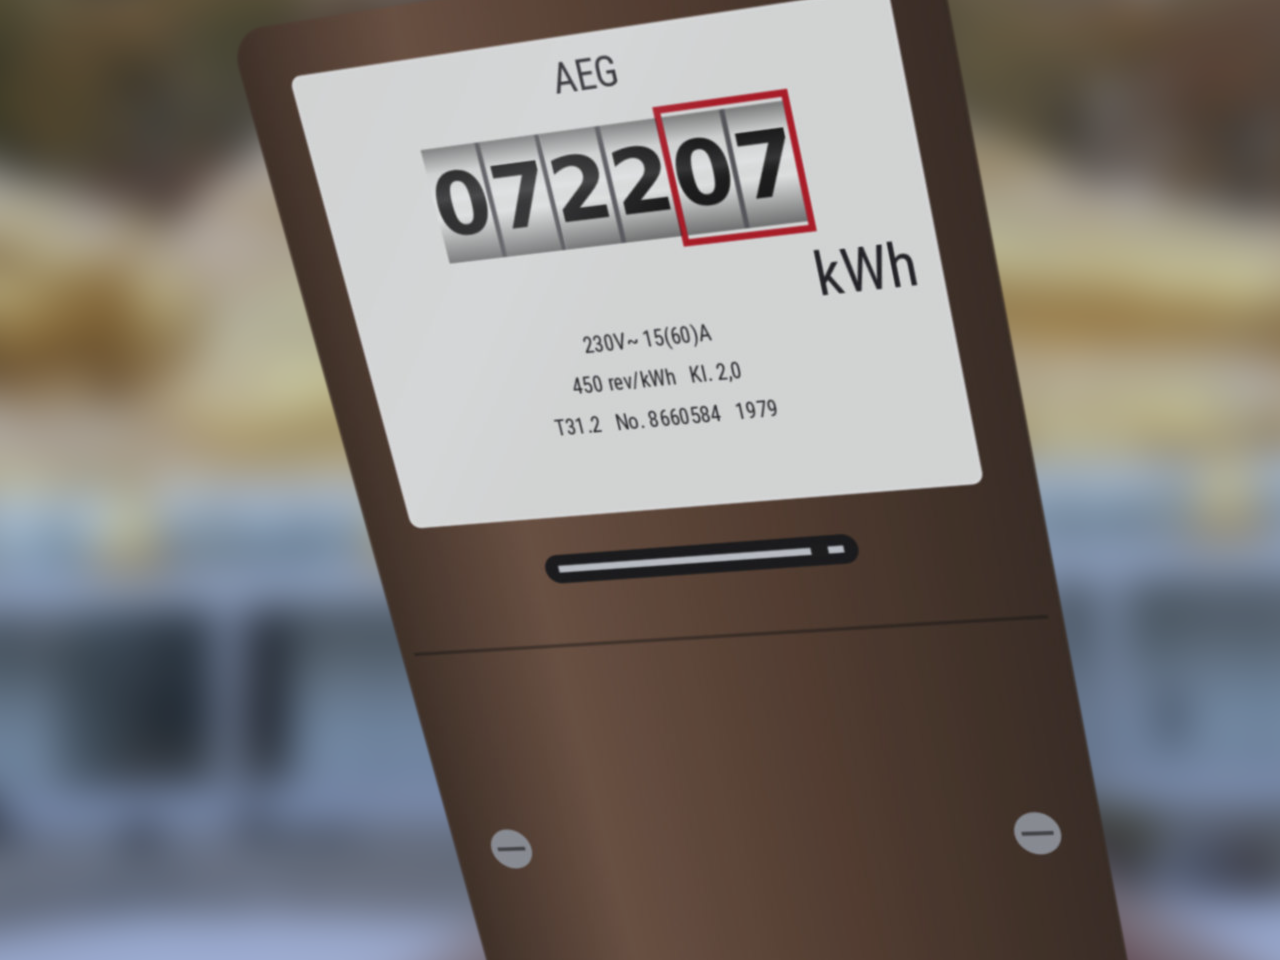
722.07 kWh
